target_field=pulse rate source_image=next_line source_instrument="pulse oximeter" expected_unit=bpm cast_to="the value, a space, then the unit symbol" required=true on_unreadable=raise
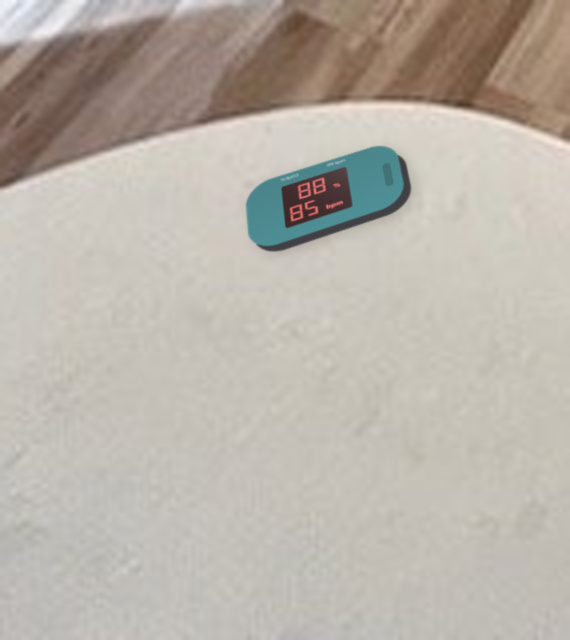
85 bpm
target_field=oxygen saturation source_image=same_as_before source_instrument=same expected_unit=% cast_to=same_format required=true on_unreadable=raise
88 %
